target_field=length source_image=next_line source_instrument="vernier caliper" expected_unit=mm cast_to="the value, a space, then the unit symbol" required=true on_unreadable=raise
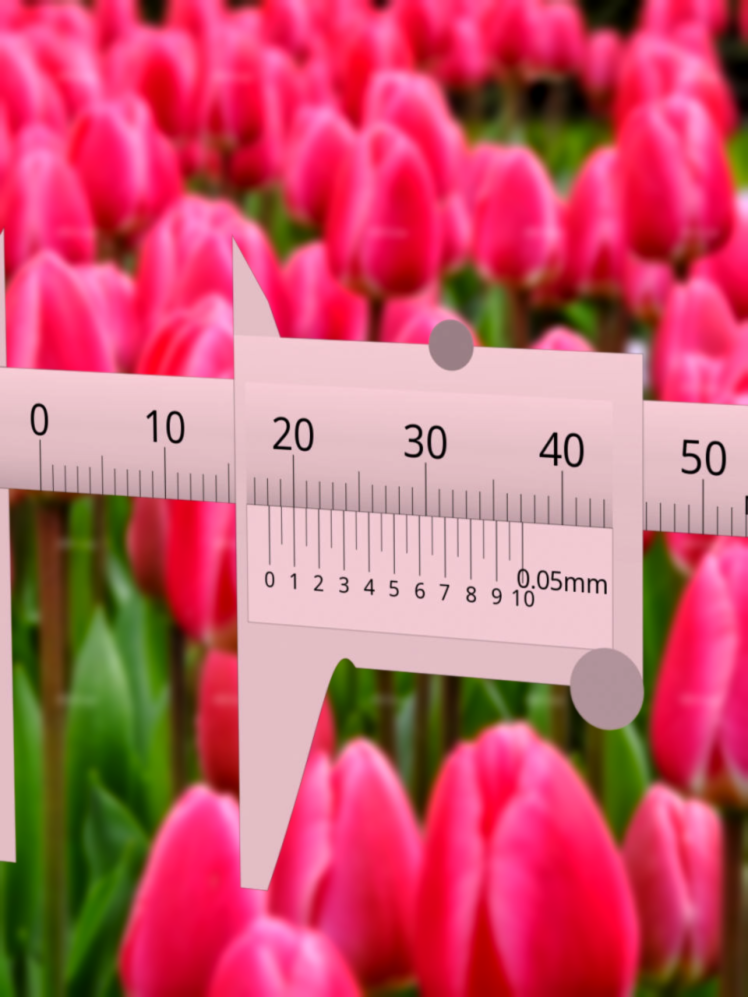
18.1 mm
